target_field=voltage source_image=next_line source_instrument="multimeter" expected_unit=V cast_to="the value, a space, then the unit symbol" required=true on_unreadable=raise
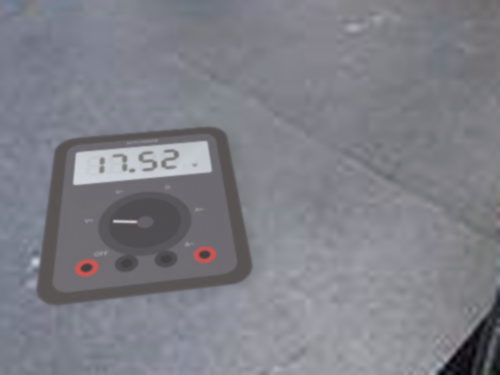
17.52 V
